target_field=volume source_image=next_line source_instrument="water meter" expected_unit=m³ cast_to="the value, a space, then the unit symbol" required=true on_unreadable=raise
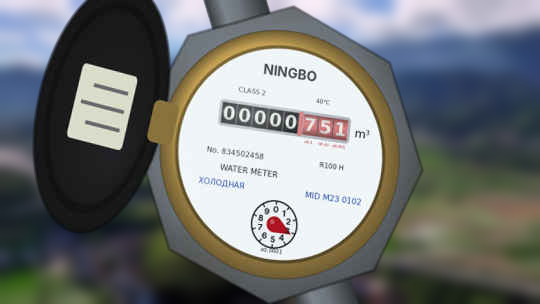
0.7513 m³
